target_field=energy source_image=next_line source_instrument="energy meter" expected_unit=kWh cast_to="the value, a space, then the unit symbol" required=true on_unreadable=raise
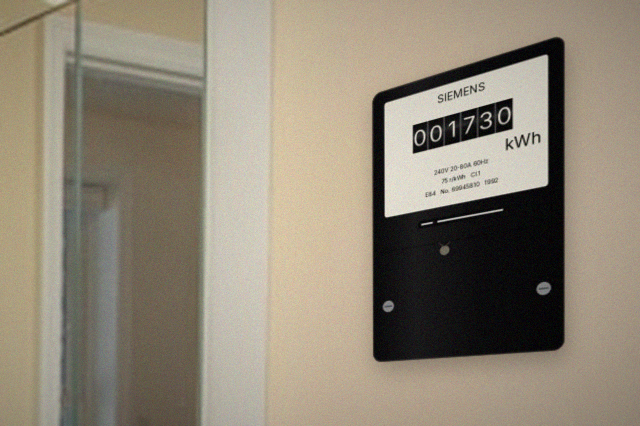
1730 kWh
